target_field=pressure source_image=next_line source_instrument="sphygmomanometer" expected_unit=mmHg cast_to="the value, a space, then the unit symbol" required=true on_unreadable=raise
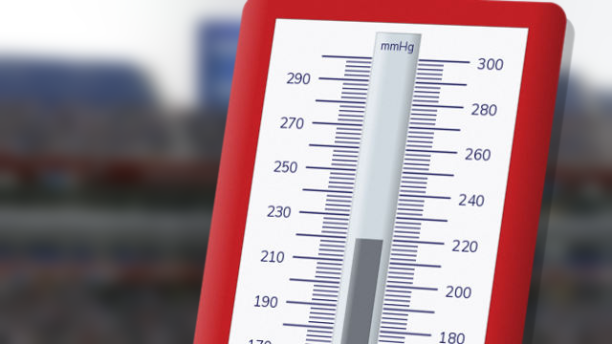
220 mmHg
